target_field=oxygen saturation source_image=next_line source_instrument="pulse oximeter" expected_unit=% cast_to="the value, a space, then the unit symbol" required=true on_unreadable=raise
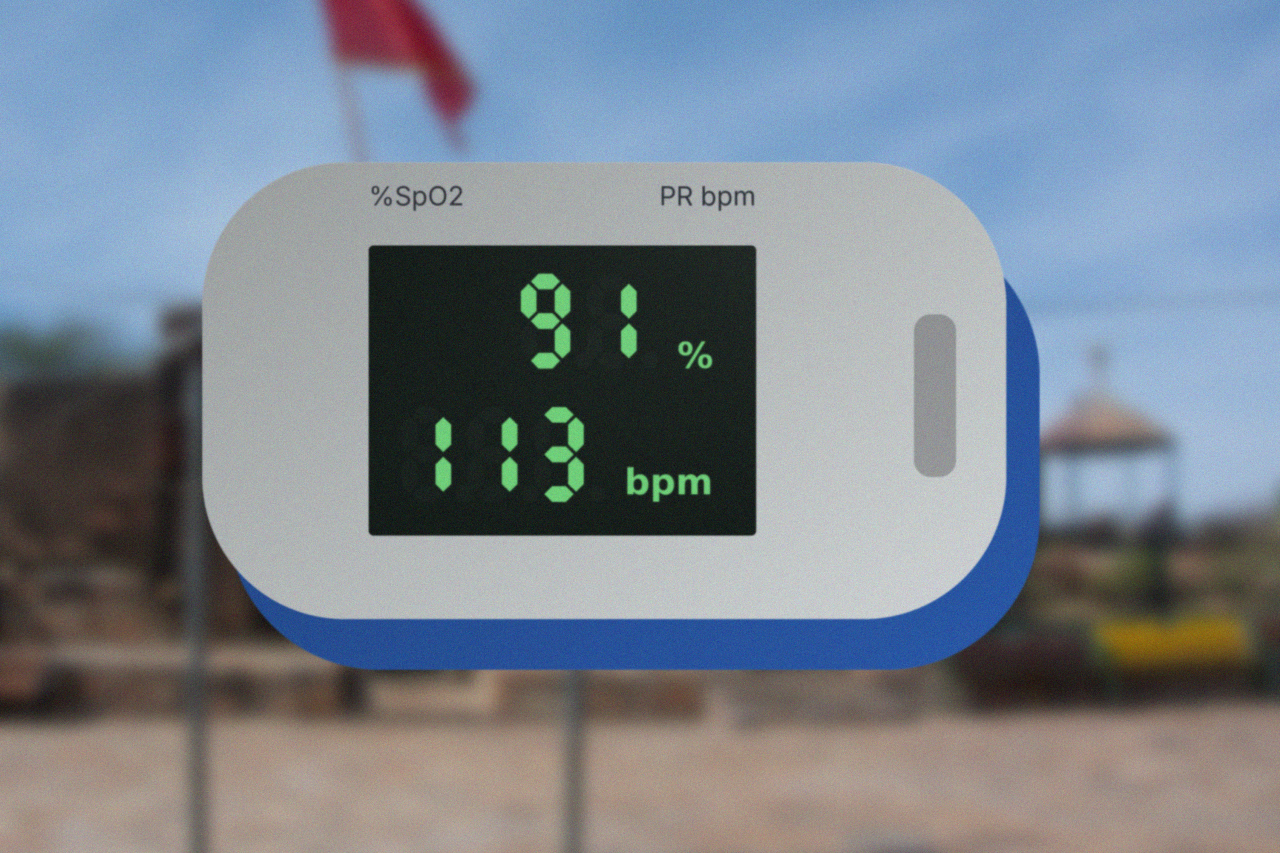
91 %
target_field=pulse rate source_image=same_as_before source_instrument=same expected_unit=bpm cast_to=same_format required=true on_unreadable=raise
113 bpm
